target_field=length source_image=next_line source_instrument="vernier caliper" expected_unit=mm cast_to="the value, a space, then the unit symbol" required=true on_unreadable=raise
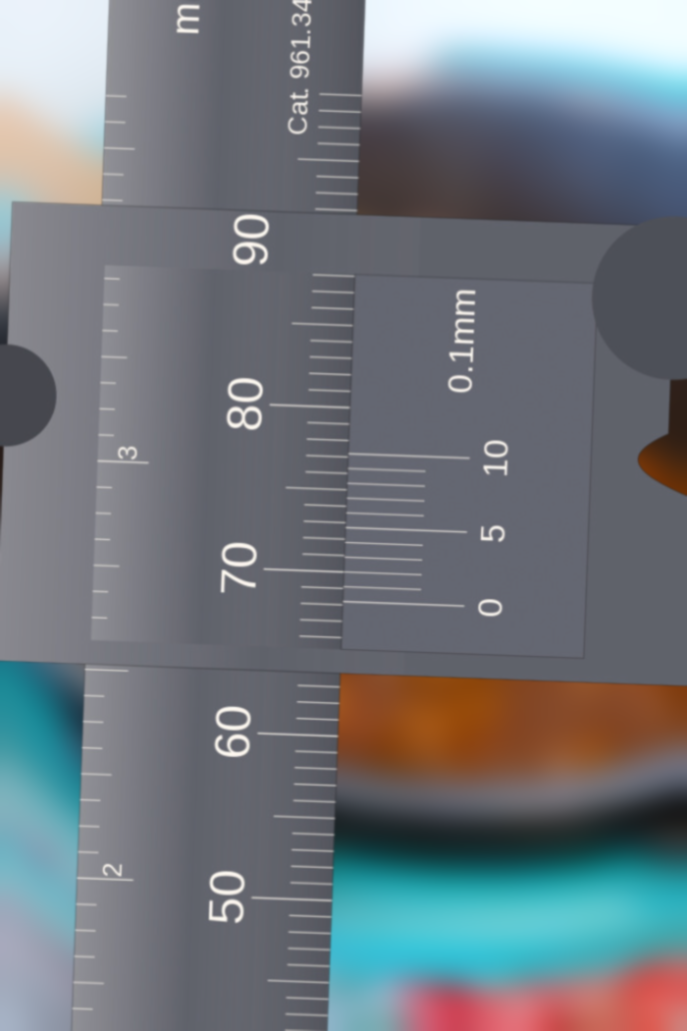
68.2 mm
